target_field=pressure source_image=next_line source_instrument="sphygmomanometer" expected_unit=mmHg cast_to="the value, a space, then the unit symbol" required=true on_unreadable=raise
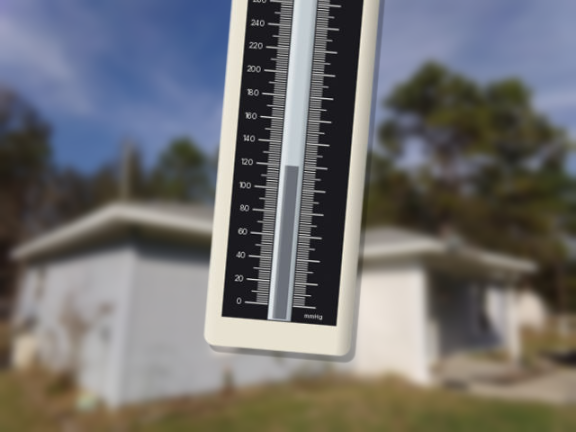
120 mmHg
